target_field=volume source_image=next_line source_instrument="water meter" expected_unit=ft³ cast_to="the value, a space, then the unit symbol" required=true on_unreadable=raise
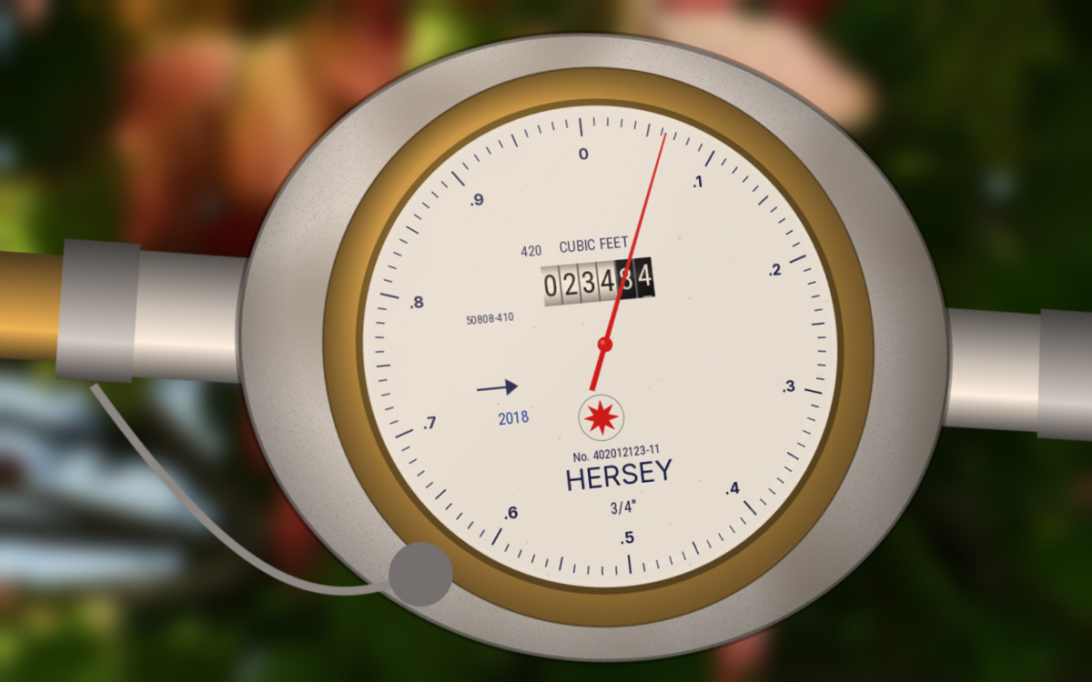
23484.06 ft³
